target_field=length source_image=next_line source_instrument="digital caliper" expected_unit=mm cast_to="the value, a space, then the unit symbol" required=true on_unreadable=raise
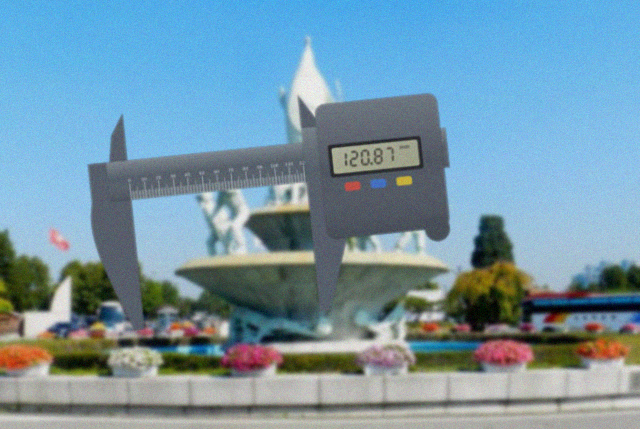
120.87 mm
